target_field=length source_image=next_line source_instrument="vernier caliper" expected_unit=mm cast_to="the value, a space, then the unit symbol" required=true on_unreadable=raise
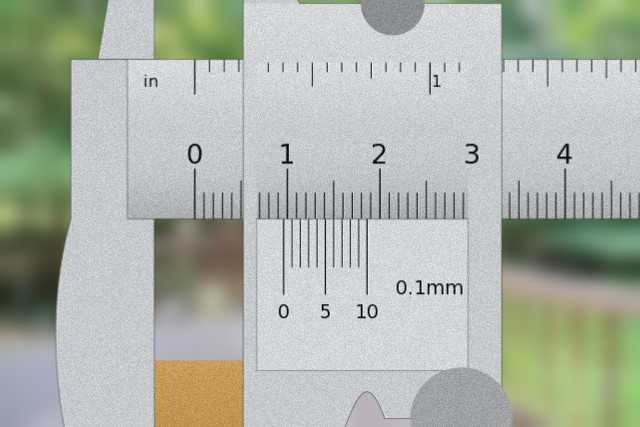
9.6 mm
